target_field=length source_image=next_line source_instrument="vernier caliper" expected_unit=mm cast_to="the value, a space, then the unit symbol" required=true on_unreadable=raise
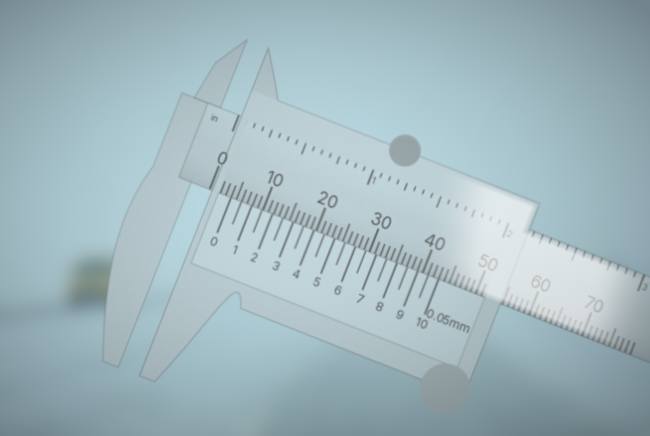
4.0 mm
